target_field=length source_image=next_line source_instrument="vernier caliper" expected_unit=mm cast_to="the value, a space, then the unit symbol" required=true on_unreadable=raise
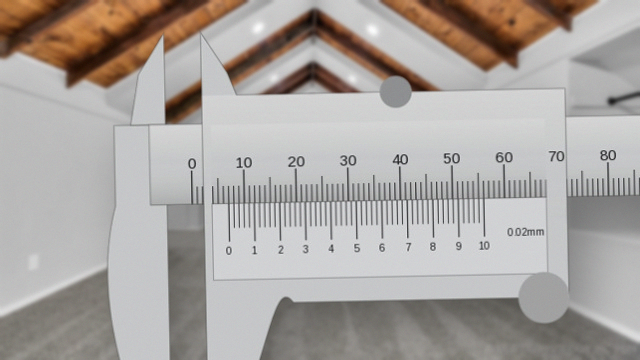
7.0 mm
